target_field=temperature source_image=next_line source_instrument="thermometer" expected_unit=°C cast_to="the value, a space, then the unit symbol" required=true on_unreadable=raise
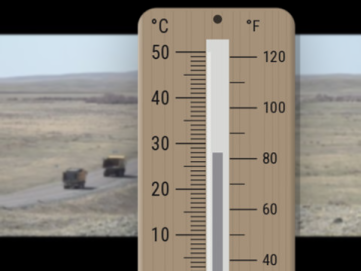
28 °C
